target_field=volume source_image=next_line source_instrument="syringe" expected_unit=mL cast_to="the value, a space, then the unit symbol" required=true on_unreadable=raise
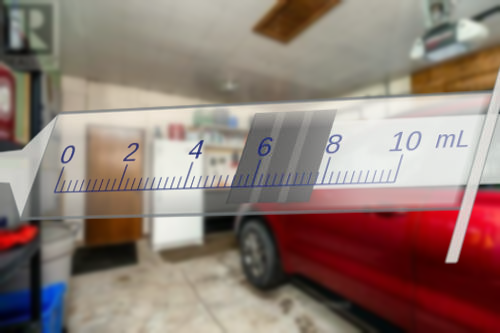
5.4 mL
